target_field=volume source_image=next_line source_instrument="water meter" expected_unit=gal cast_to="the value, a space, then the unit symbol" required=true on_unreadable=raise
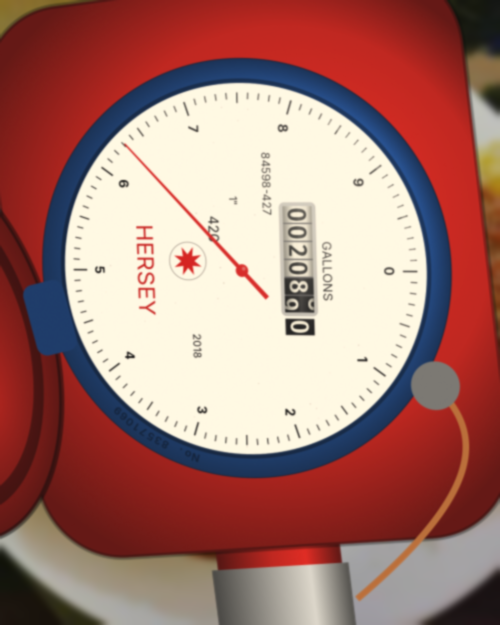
20886.3 gal
